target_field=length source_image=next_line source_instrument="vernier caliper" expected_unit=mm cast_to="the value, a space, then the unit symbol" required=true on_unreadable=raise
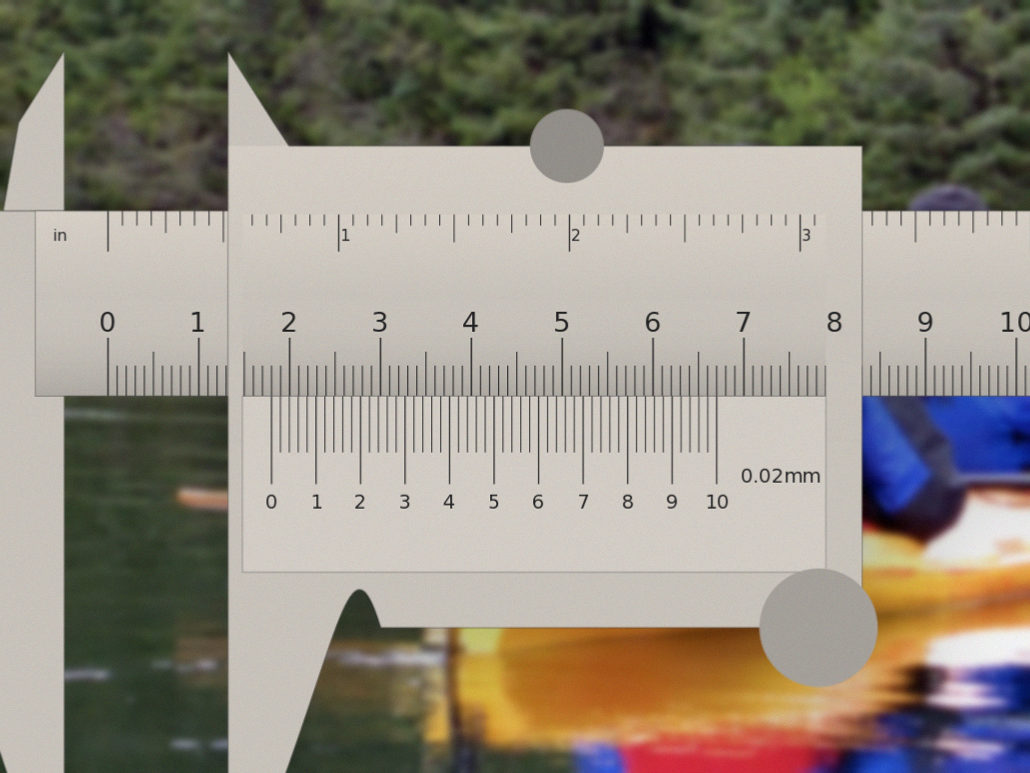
18.0 mm
